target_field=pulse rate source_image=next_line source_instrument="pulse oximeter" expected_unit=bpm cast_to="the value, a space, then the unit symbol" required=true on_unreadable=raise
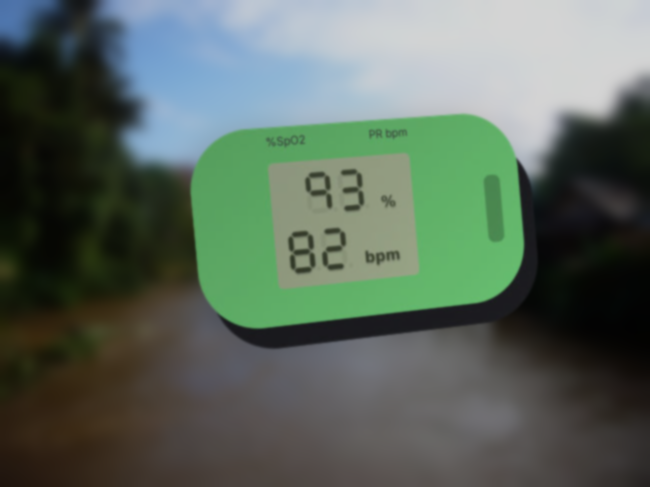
82 bpm
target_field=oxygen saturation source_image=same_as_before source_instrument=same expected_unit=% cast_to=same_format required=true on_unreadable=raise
93 %
